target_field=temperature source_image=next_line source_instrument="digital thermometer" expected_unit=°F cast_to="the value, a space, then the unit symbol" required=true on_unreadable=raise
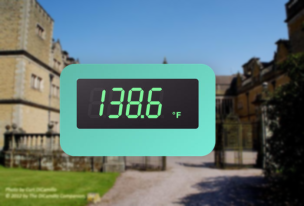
138.6 °F
